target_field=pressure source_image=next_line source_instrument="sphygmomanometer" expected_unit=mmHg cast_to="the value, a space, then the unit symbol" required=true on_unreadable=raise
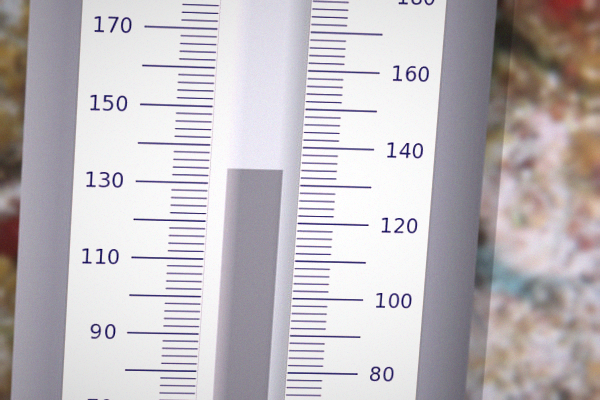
134 mmHg
